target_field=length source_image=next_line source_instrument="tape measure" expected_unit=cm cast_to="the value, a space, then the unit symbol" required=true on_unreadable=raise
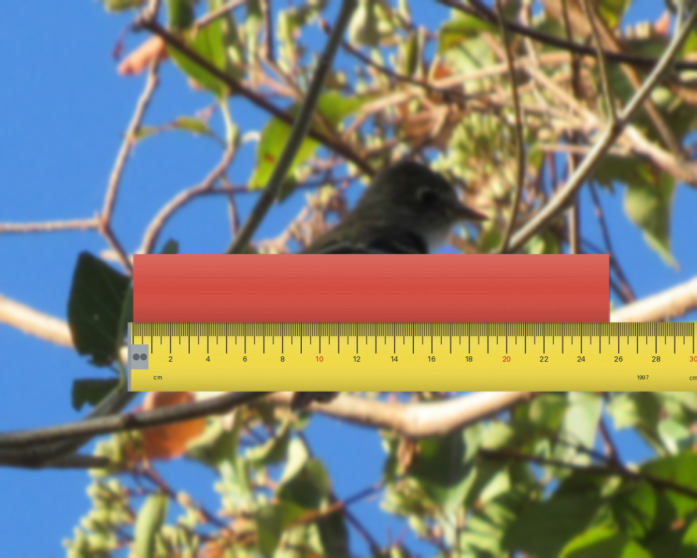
25.5 cm
